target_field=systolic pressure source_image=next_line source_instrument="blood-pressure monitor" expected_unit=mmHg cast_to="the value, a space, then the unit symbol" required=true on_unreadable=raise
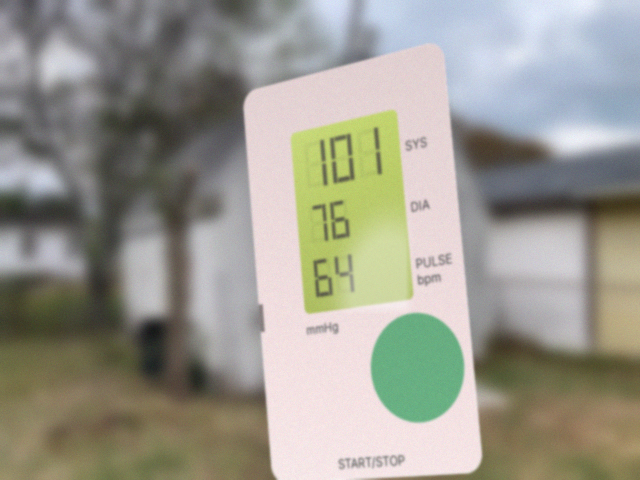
101 mmHg
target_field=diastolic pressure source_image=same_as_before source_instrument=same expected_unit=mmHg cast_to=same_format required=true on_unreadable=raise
76 mmHg
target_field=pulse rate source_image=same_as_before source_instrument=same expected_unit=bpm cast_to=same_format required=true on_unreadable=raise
64 bpm
